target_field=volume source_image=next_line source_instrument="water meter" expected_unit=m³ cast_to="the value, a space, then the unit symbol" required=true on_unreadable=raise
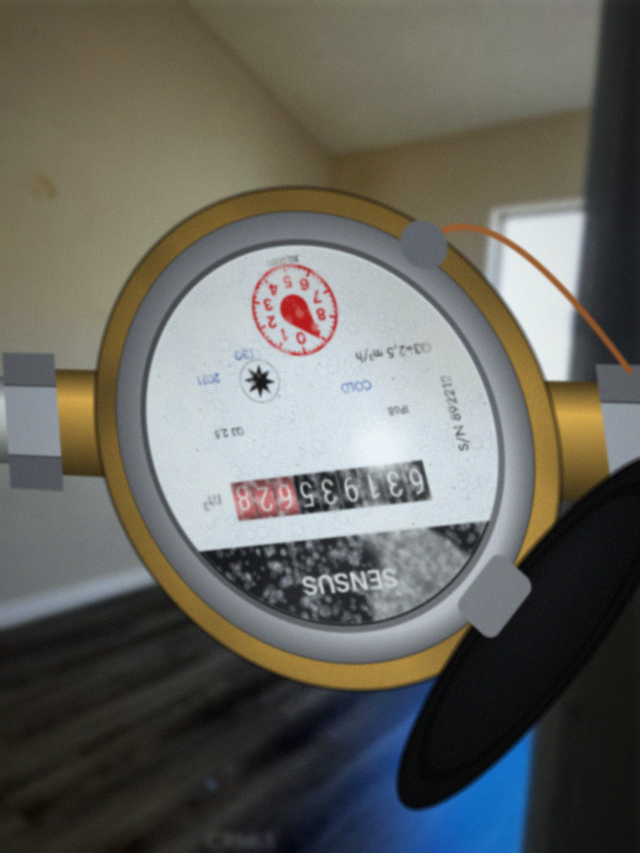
631935.6279 m³
